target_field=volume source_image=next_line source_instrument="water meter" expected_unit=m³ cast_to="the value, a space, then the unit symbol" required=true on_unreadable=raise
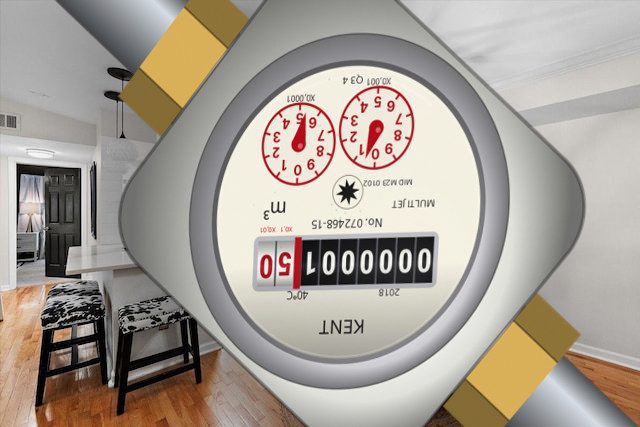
1.5005 m³
